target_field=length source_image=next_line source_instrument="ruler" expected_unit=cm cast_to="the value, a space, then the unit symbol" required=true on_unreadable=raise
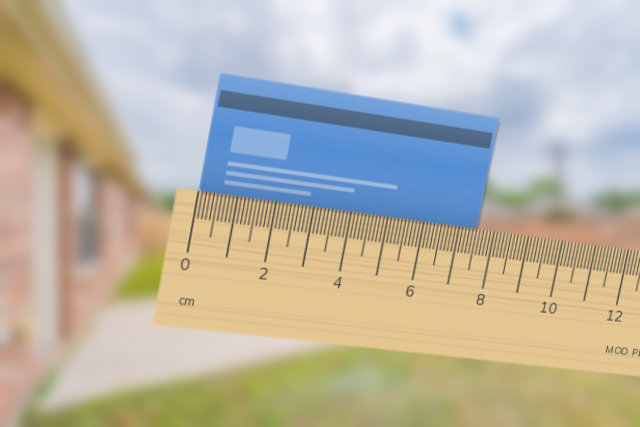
7.5 cm
